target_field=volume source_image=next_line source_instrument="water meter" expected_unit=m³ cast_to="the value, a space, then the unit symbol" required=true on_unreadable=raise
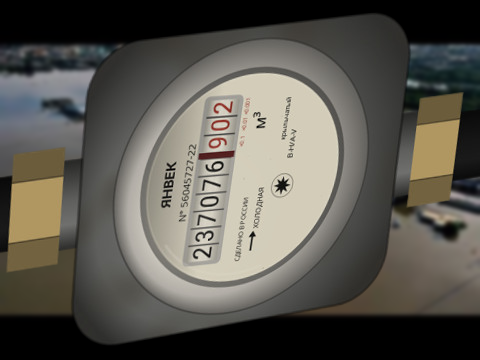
237076.902 m³
